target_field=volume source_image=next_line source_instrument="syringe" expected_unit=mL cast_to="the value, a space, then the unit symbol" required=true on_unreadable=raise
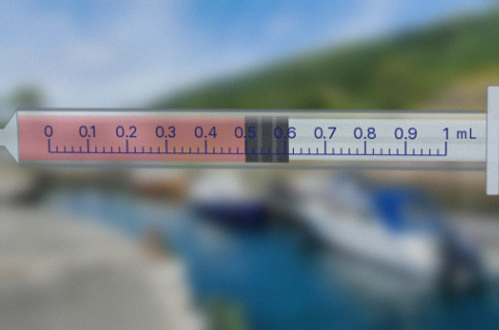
0.5 mL
